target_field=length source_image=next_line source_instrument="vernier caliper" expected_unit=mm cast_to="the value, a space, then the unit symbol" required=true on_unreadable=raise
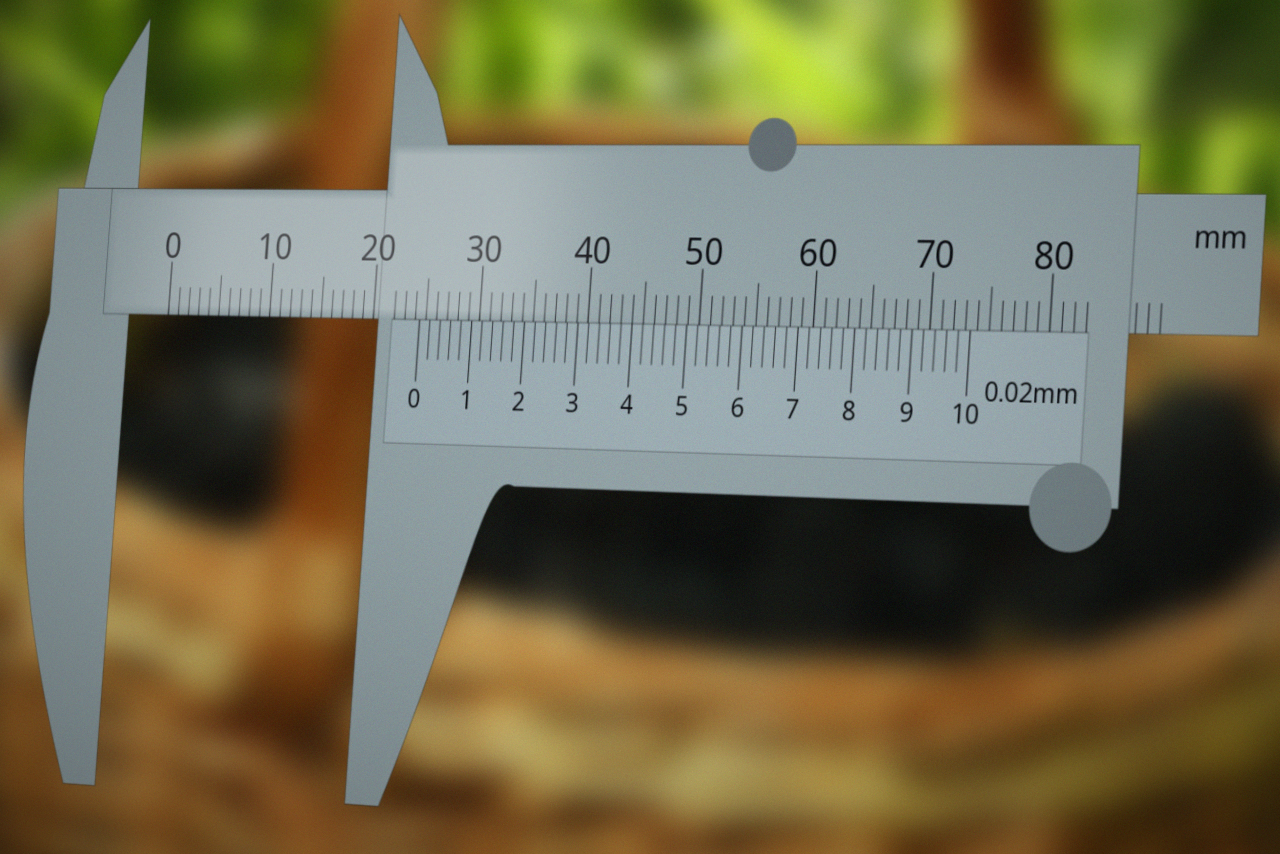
24.4 mm
